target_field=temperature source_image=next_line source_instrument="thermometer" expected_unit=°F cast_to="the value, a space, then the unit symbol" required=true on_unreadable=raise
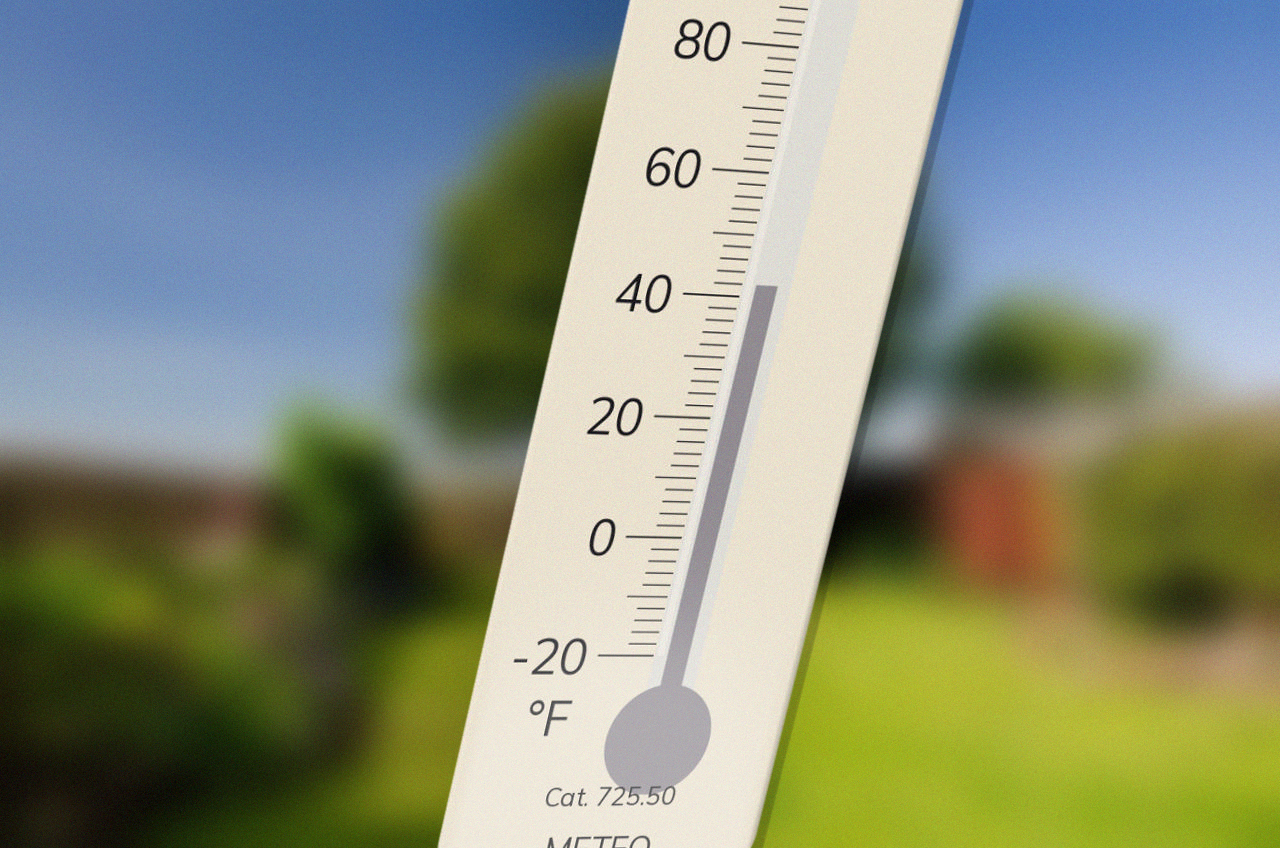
42 °F
